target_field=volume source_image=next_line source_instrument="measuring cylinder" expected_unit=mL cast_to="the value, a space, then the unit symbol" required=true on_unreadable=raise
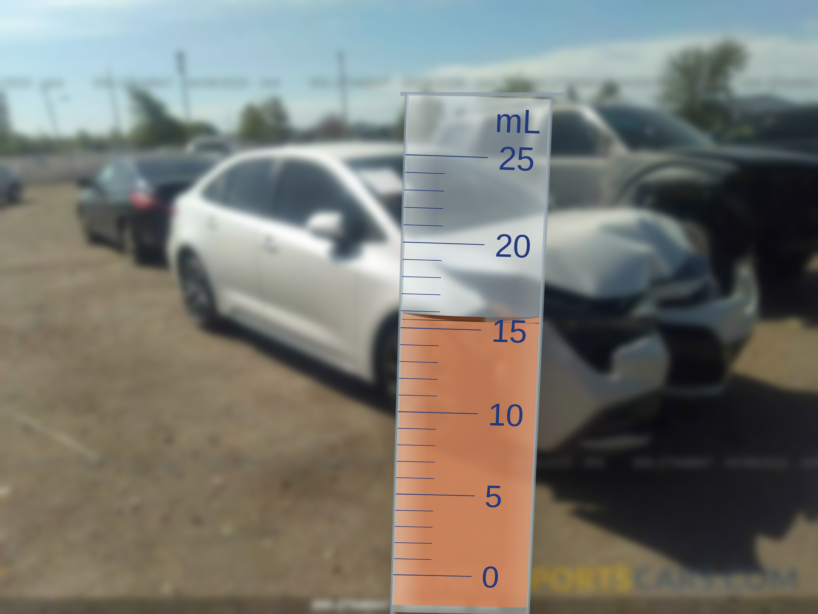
15.5 mL
